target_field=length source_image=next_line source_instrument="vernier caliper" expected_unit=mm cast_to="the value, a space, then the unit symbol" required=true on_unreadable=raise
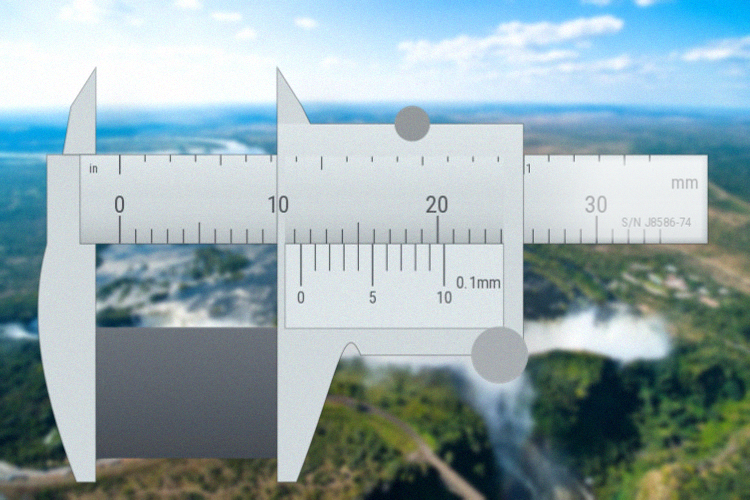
11.4 mm
